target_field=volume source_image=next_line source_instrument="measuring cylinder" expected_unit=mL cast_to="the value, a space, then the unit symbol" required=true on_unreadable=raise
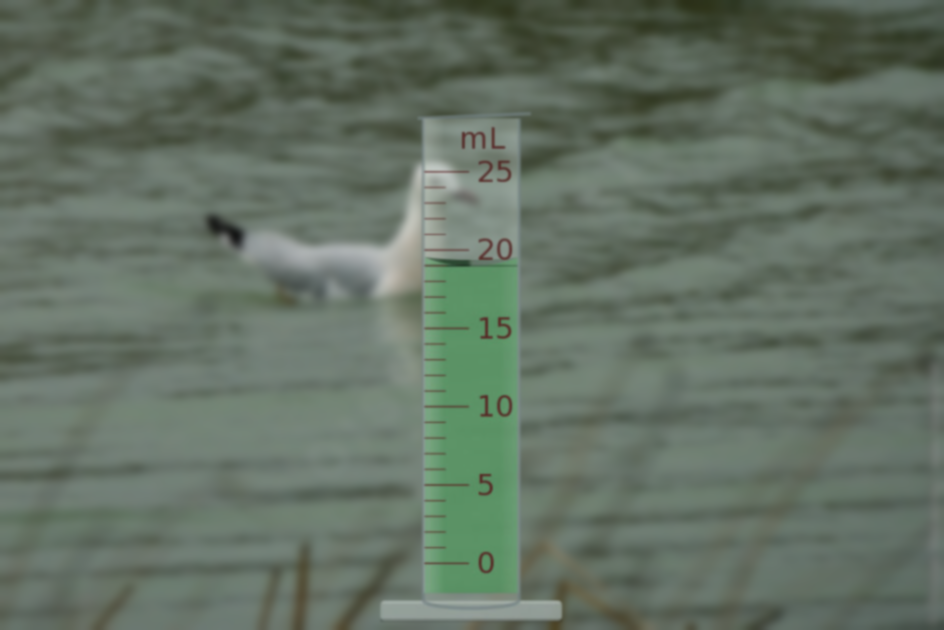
19 mL
